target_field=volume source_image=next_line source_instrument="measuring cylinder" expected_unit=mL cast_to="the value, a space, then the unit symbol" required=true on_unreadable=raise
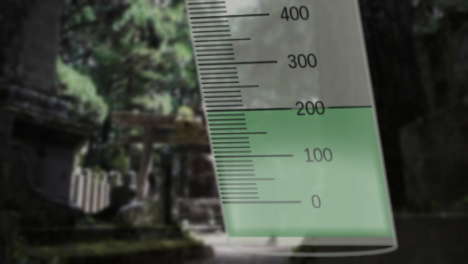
200 mL
